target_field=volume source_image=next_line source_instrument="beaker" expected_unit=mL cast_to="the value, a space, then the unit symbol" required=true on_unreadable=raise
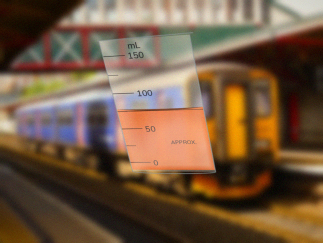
75 mL
